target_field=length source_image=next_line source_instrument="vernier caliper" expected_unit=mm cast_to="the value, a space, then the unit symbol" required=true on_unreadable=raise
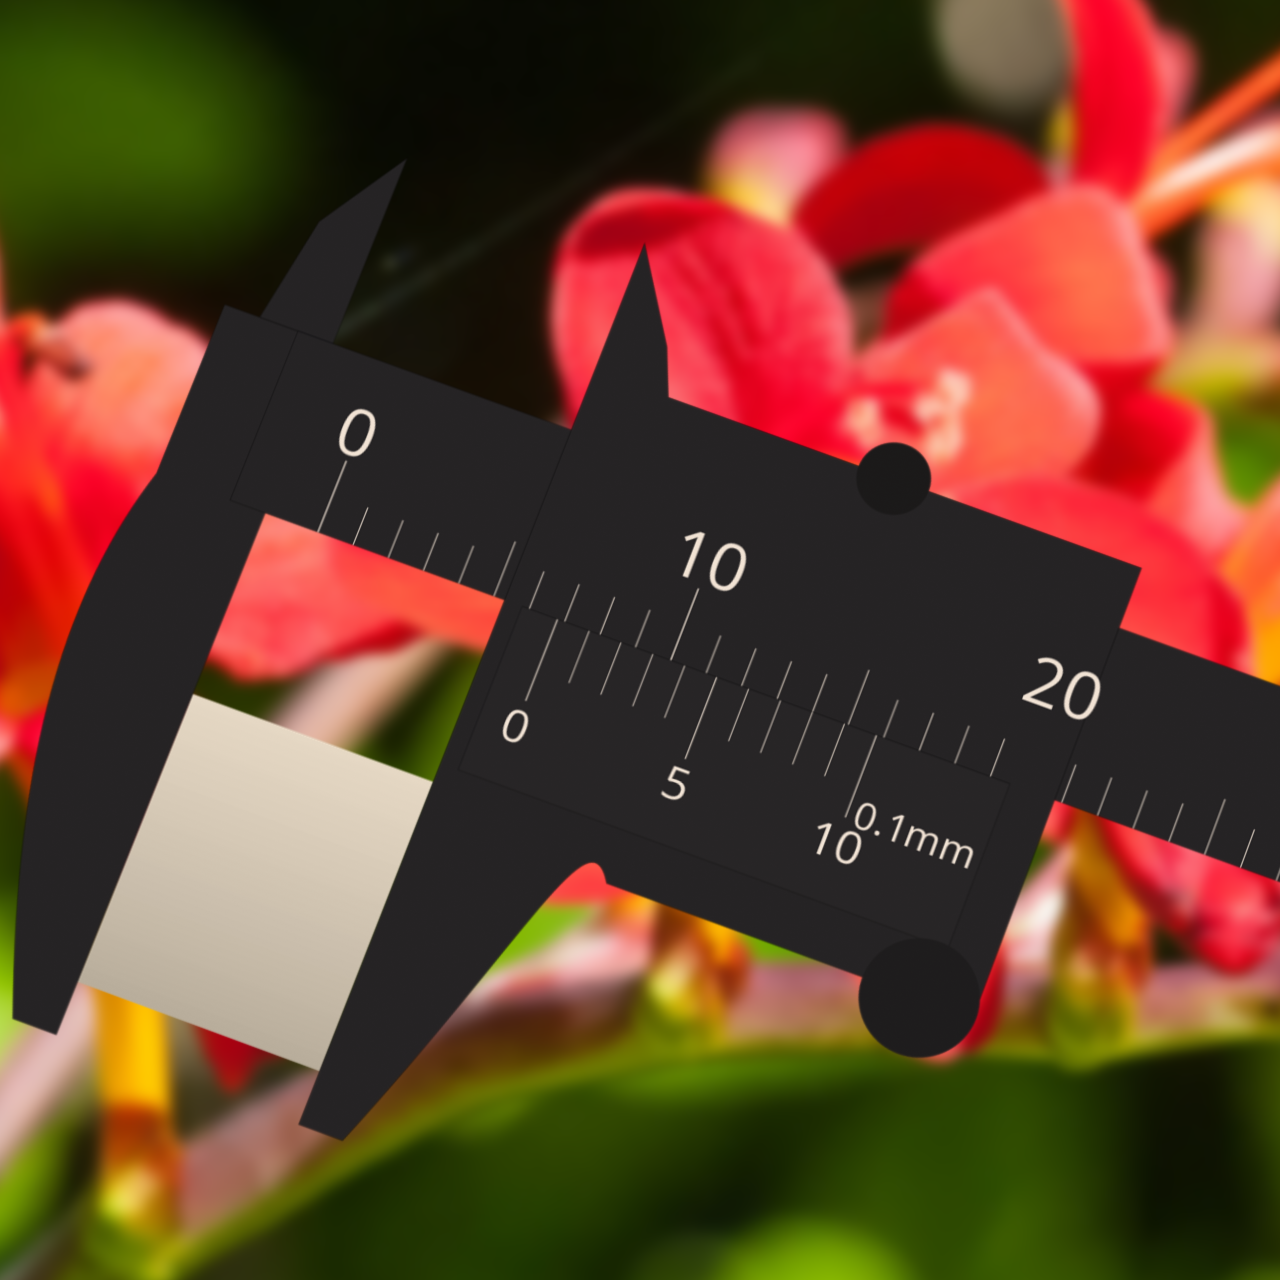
6.8 mm
